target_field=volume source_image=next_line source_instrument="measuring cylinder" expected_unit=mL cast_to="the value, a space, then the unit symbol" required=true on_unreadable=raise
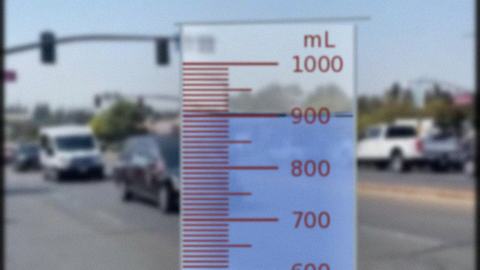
900 mL
